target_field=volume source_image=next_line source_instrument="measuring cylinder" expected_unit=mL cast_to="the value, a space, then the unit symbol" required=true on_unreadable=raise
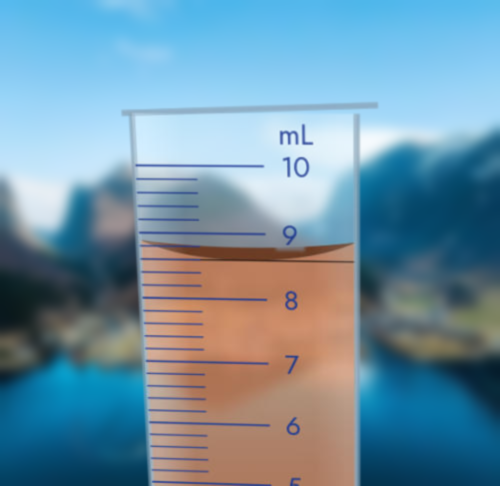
8.6 mL
